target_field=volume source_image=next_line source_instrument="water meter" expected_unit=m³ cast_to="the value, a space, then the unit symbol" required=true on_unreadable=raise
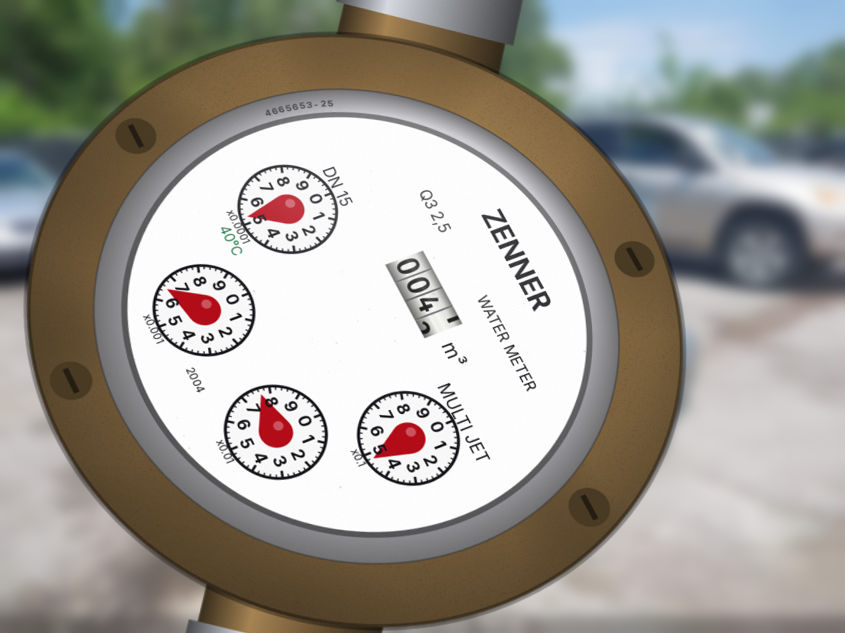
41.4765 m³
